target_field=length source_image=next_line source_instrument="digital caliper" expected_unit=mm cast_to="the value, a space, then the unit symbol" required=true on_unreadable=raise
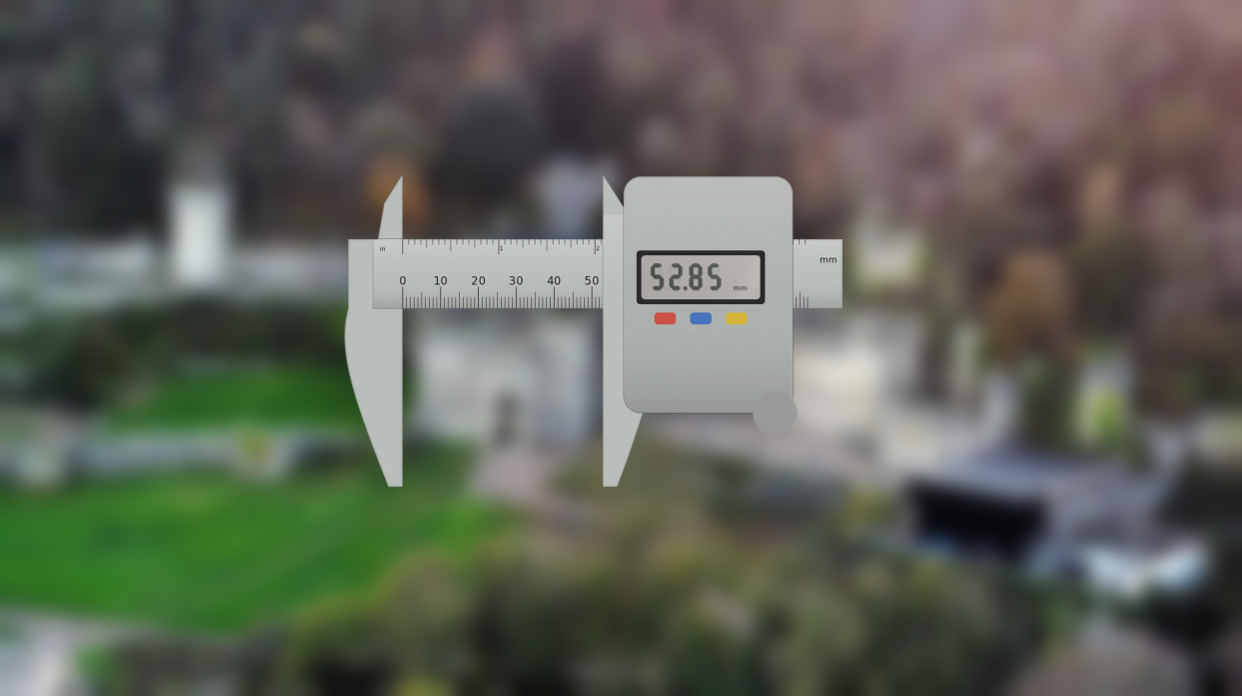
52.85 mm
